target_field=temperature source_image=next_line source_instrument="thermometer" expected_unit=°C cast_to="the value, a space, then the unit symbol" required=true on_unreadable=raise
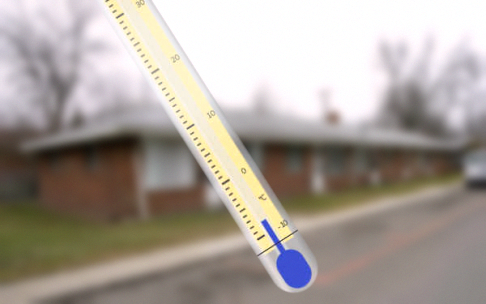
-8 °C
